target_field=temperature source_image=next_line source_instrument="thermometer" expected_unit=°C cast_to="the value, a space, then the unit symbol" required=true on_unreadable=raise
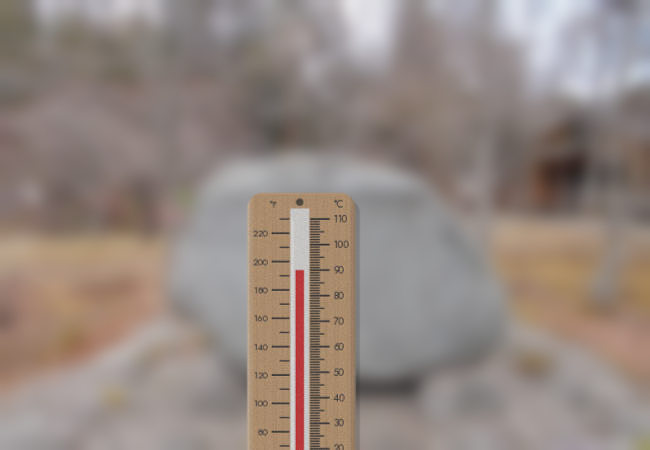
90 °C
